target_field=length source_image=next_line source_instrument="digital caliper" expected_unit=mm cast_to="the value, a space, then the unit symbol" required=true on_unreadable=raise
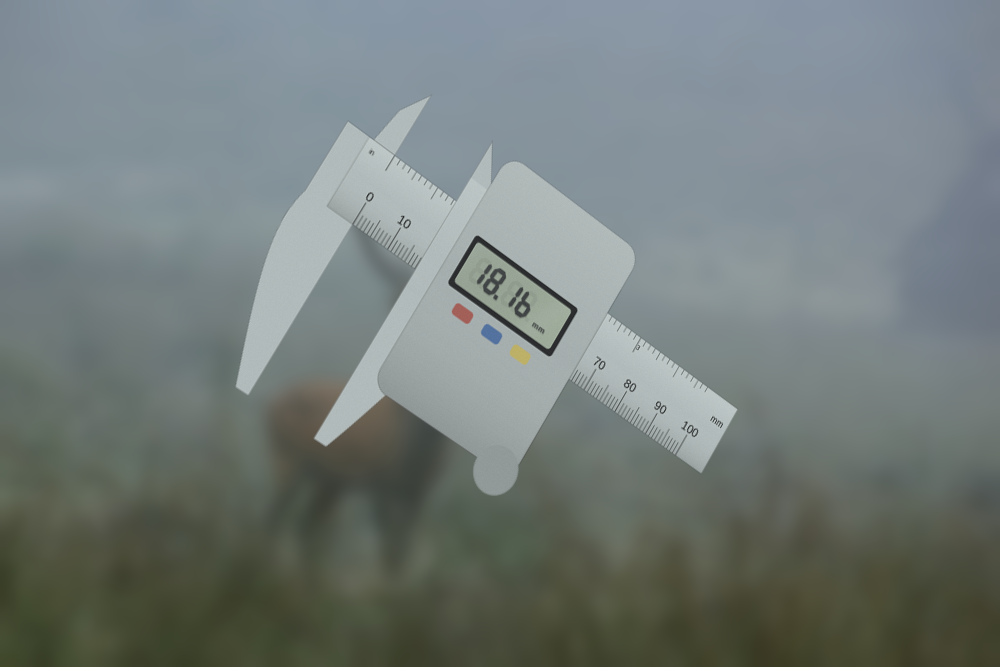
18.16 mm
